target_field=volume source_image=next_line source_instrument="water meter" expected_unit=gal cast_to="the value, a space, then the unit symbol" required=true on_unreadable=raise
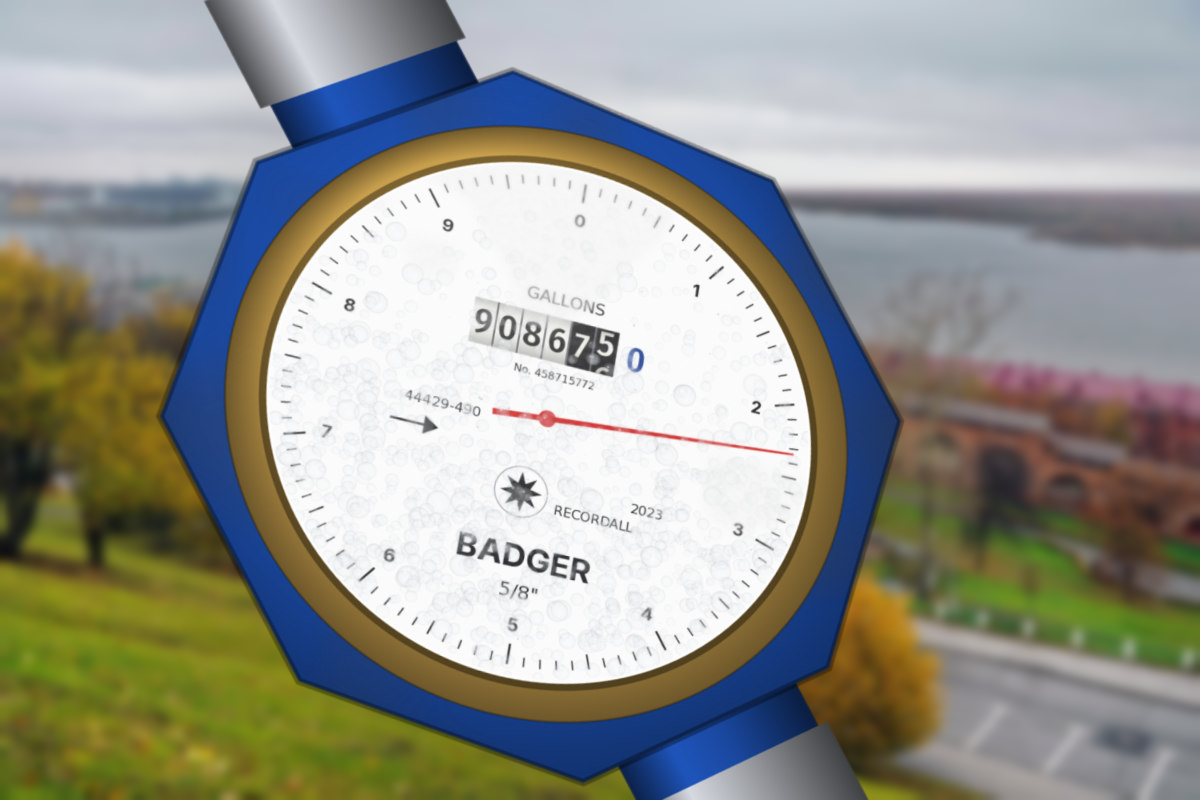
9086752.3 gal
